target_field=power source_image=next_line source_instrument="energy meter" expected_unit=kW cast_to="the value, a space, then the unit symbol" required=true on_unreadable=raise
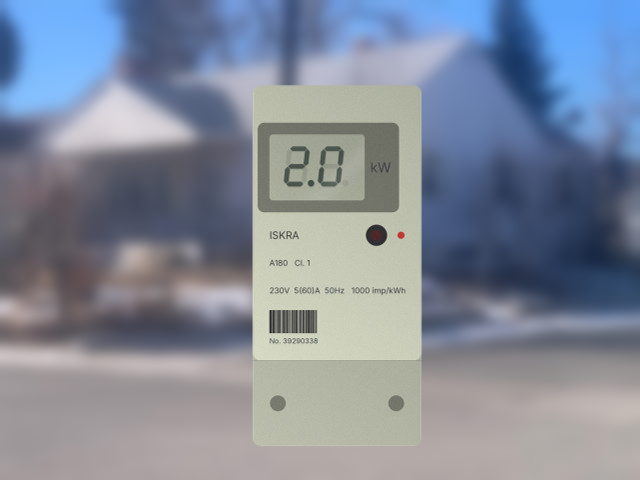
2.0 kW
